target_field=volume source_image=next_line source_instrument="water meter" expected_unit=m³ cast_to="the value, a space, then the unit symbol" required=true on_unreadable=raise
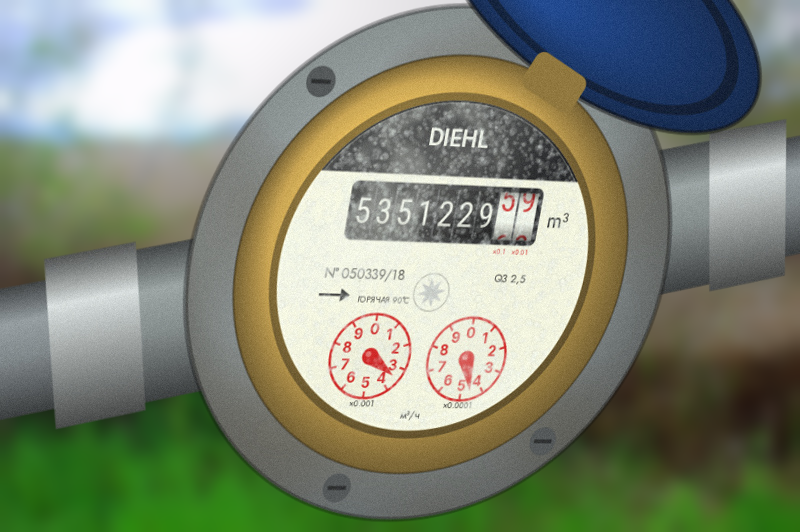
5351229.5934 m³
